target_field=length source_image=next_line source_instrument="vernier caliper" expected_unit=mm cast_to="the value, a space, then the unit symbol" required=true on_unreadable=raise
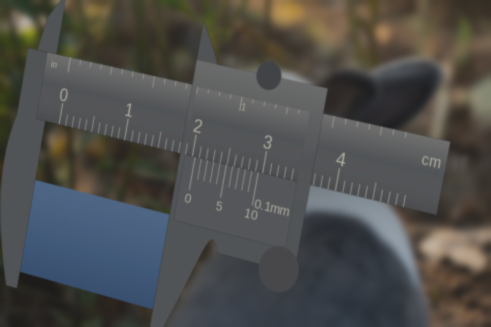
20.4 mm
